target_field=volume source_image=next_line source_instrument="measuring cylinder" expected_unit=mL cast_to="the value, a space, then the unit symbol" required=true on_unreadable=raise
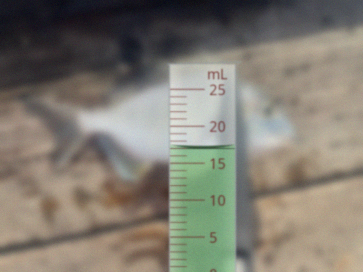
17 mL
